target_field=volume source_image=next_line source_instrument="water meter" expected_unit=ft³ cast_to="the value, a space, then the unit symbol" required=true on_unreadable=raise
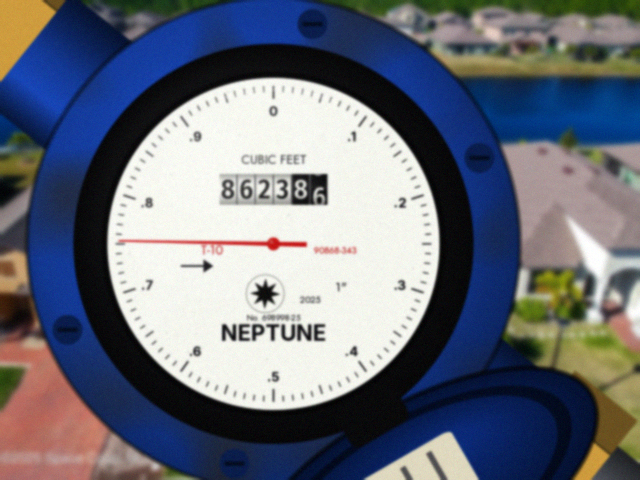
862385.75 ft³
